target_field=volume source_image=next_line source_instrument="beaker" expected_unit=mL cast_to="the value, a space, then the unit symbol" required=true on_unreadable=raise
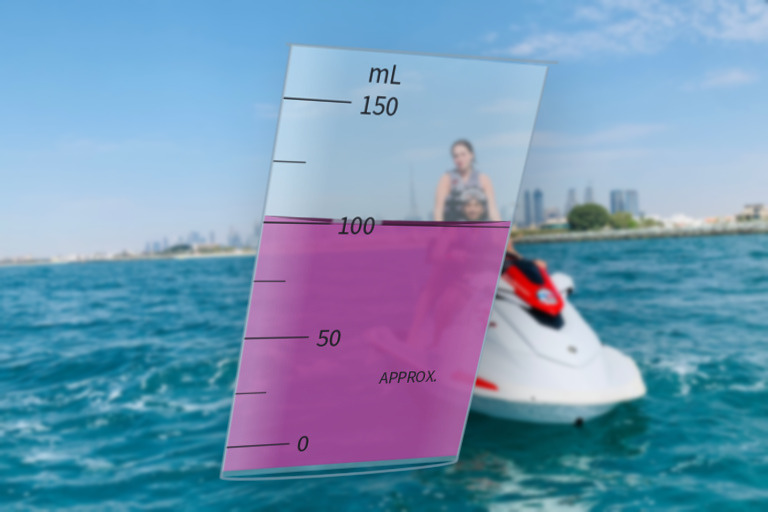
100 mL
